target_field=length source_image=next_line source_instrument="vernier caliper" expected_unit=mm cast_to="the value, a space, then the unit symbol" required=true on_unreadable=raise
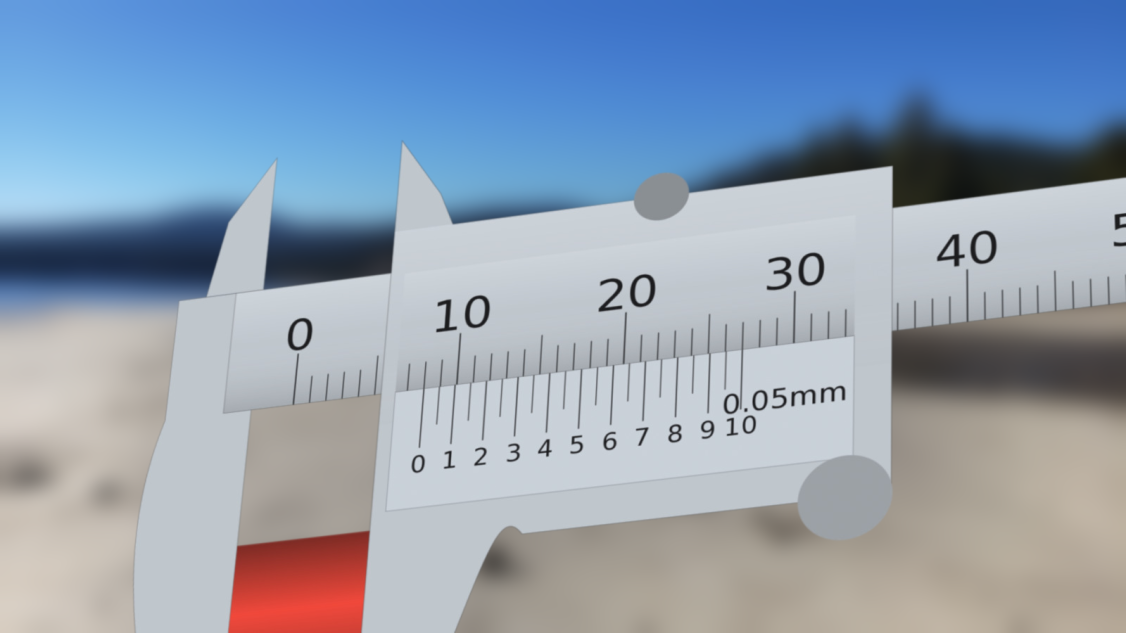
8.0 mm
